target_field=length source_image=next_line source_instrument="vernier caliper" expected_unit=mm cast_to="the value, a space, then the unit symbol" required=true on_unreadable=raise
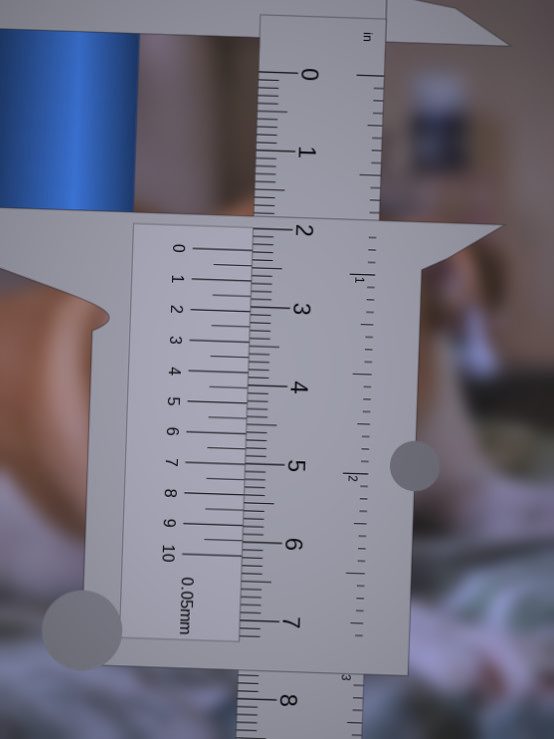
22.8 mm
